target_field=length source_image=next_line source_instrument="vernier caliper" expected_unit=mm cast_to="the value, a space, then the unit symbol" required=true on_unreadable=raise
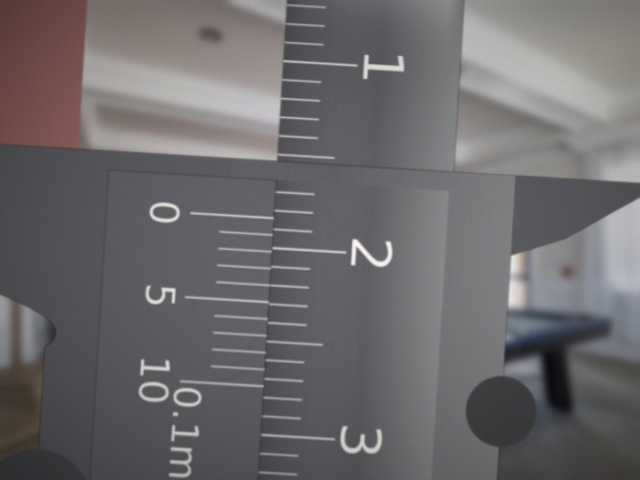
18.4 mm
